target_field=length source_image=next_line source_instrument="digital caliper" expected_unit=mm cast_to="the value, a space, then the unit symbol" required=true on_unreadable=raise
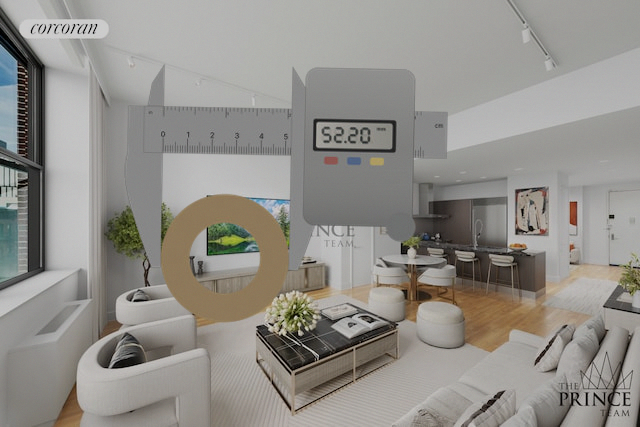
52.20 mm
